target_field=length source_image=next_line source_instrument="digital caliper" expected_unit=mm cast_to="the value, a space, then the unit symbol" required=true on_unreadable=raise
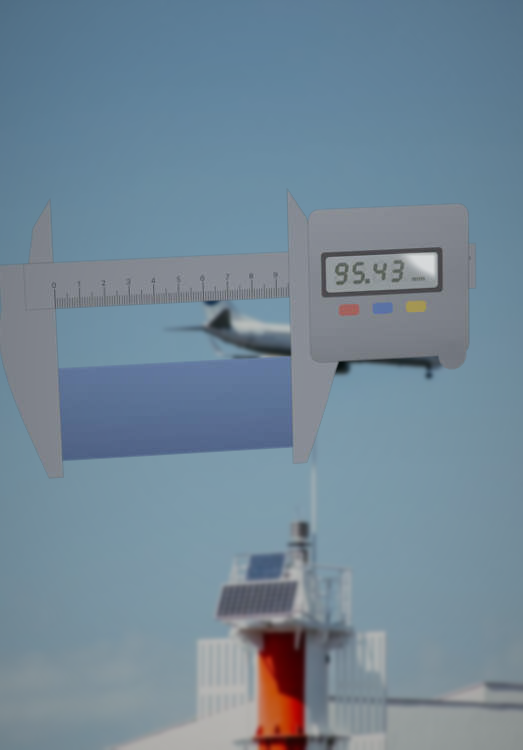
95.43 mm
